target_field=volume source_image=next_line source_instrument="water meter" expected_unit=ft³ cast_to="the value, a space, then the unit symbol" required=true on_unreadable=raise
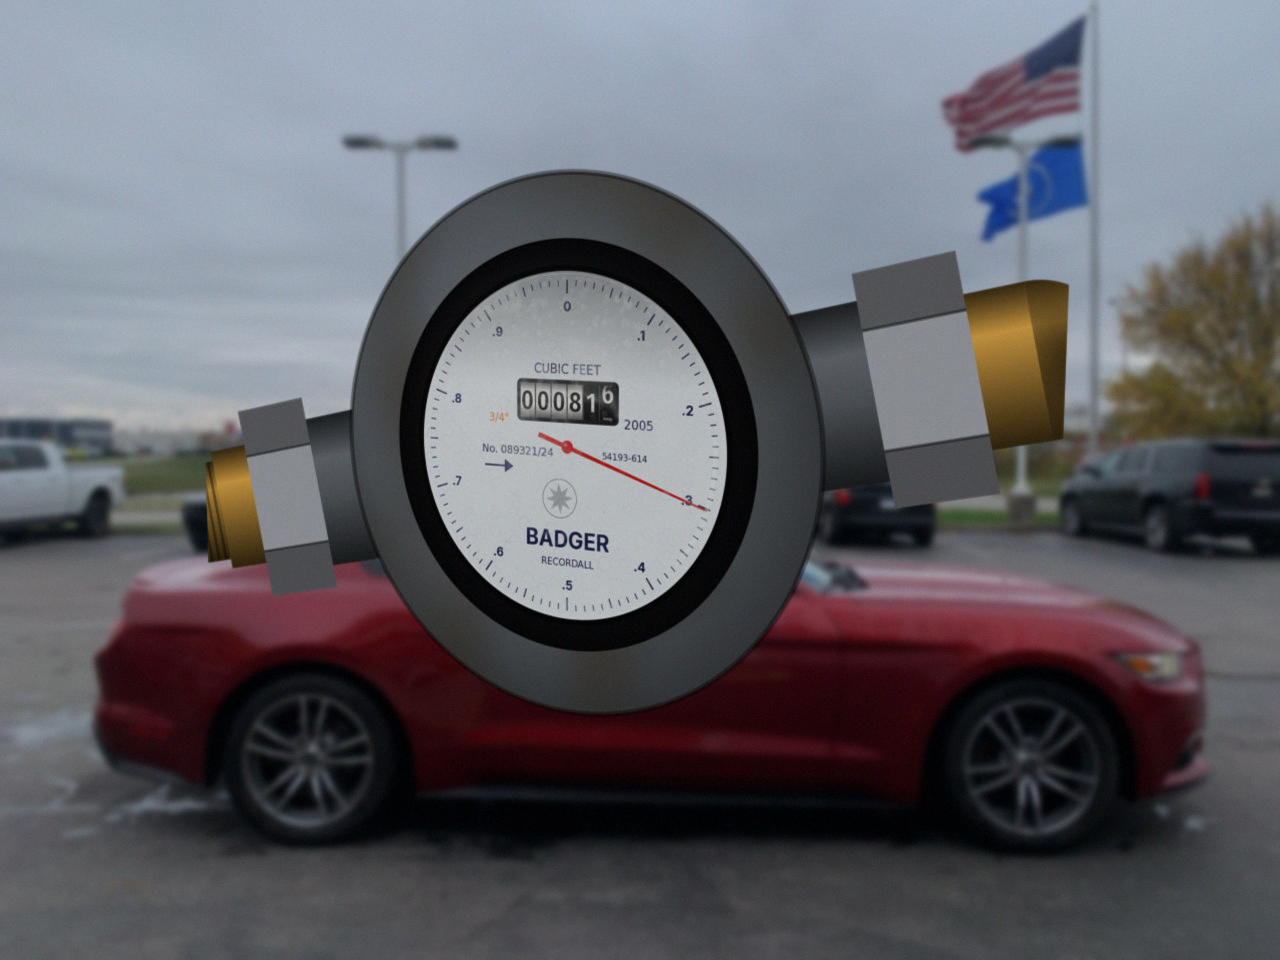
816.30 ft³
